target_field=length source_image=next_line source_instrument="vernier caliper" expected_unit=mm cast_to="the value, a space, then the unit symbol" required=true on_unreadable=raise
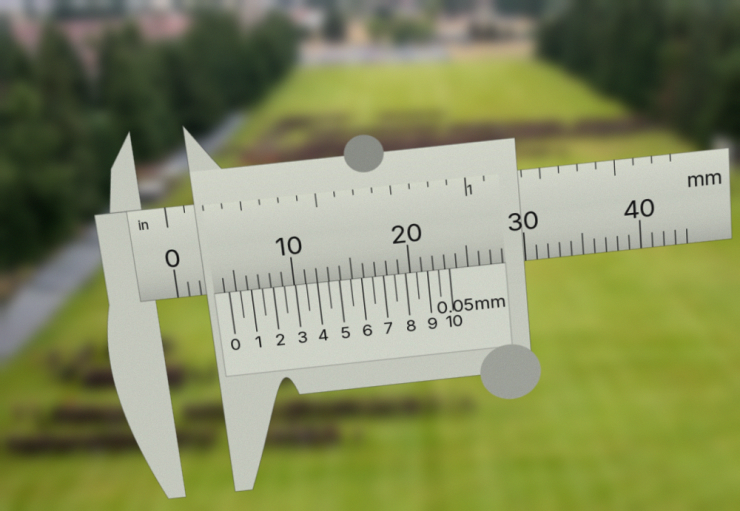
4.4 mm
